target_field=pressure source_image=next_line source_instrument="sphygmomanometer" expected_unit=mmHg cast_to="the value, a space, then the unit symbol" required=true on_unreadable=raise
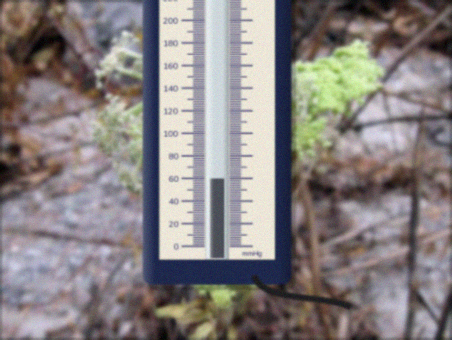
60 mmHg
